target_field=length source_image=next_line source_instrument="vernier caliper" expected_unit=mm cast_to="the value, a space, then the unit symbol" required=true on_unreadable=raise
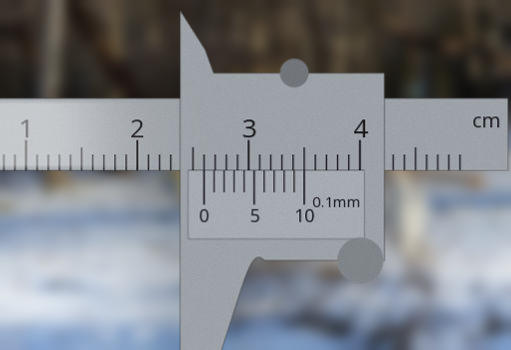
26.0 mm
